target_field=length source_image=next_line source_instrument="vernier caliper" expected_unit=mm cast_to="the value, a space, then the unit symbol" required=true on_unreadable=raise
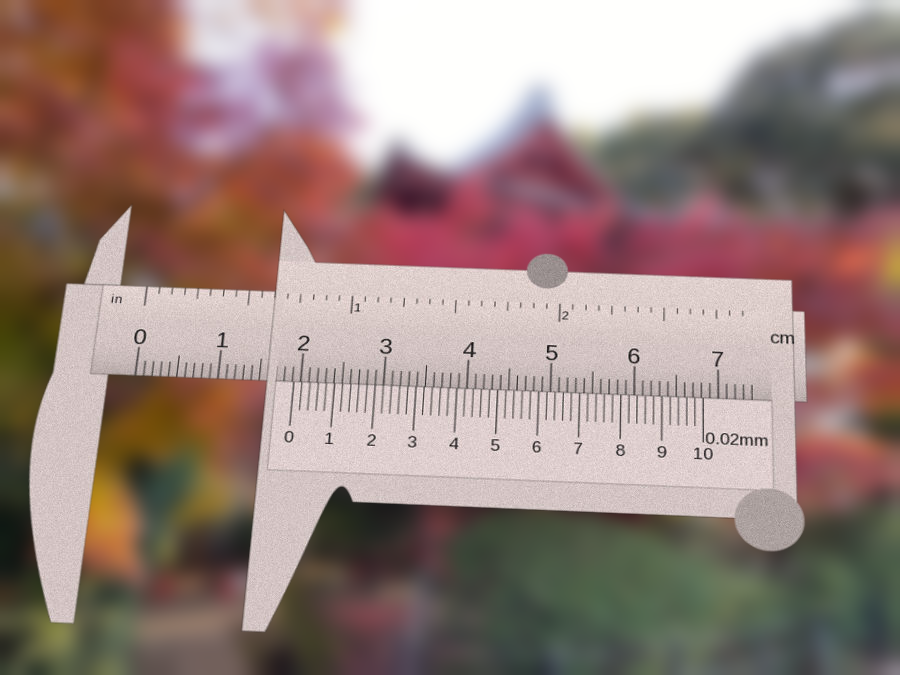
19.2 mm
